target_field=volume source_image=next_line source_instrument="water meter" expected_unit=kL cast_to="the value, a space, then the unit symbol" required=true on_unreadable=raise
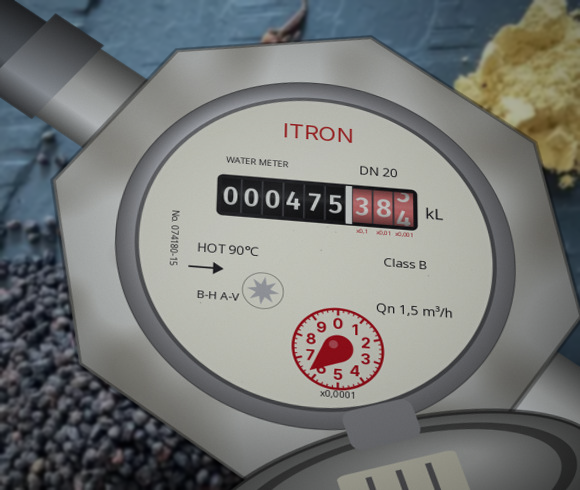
475.3836 kL
